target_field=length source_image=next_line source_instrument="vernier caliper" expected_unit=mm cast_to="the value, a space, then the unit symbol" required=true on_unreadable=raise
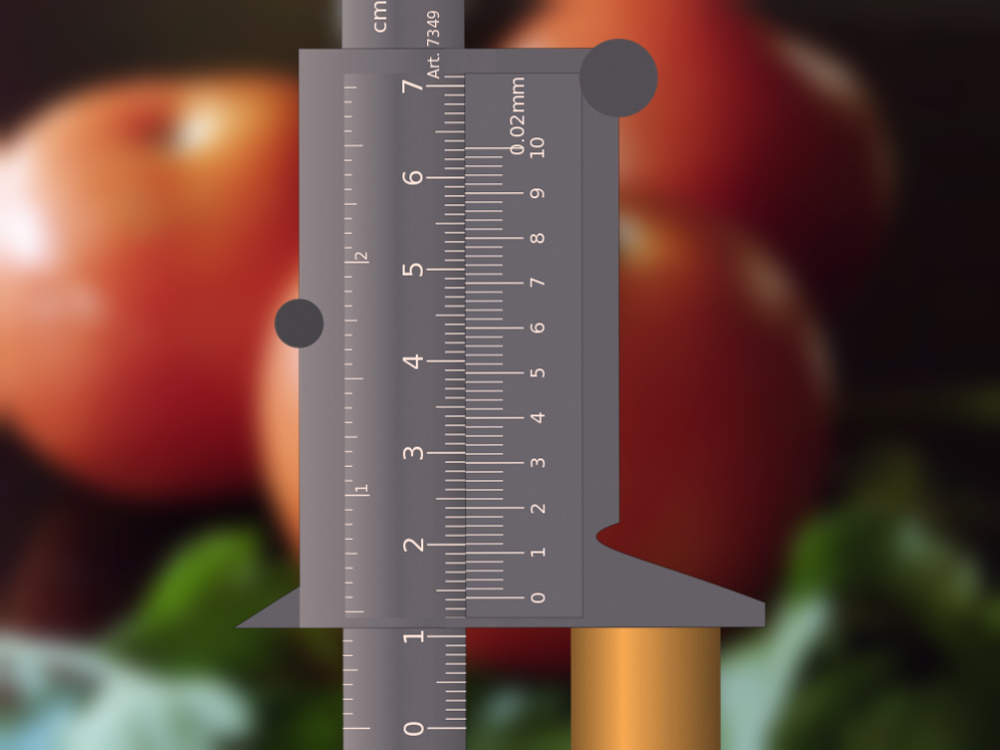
14.2 mm
